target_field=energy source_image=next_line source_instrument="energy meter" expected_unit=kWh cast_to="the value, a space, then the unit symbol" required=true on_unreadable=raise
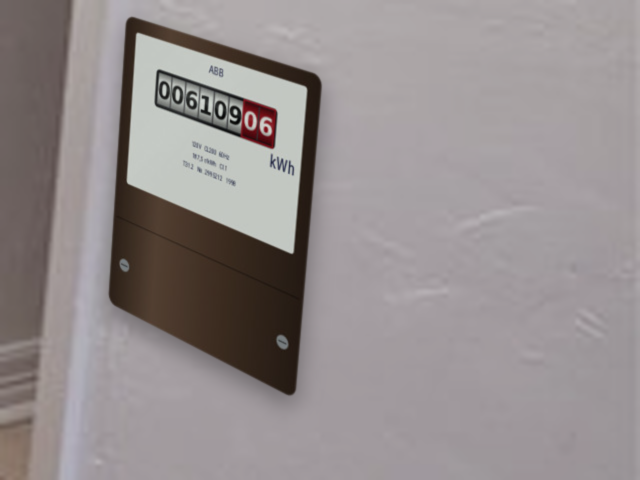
6109.06 kWh
